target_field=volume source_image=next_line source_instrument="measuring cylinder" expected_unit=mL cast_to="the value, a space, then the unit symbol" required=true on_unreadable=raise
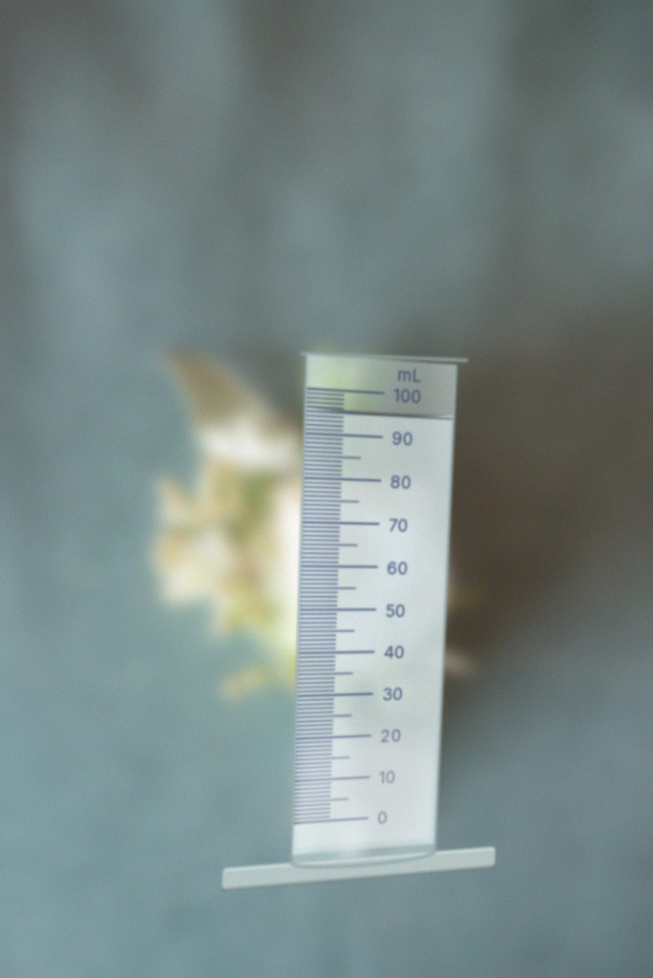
95 mL
